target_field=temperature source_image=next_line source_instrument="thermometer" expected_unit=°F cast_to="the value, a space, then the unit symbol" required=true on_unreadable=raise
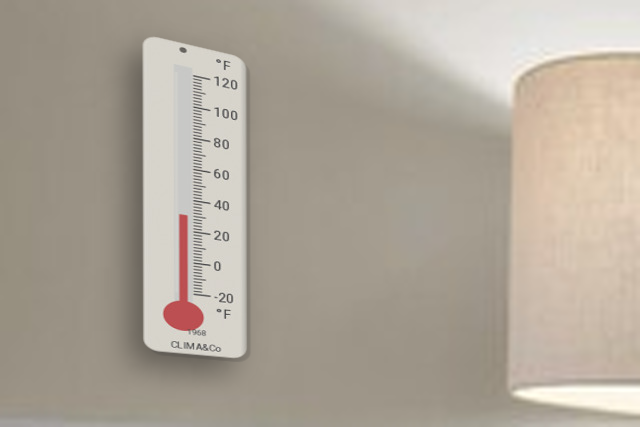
30 °F
